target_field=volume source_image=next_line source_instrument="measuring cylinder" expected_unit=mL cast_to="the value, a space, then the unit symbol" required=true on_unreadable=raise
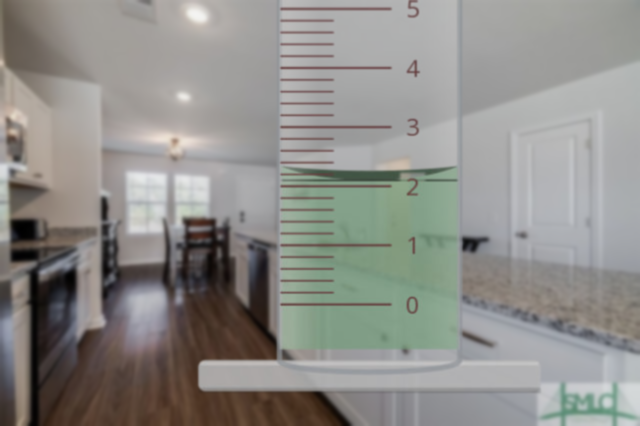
2.1 mL
